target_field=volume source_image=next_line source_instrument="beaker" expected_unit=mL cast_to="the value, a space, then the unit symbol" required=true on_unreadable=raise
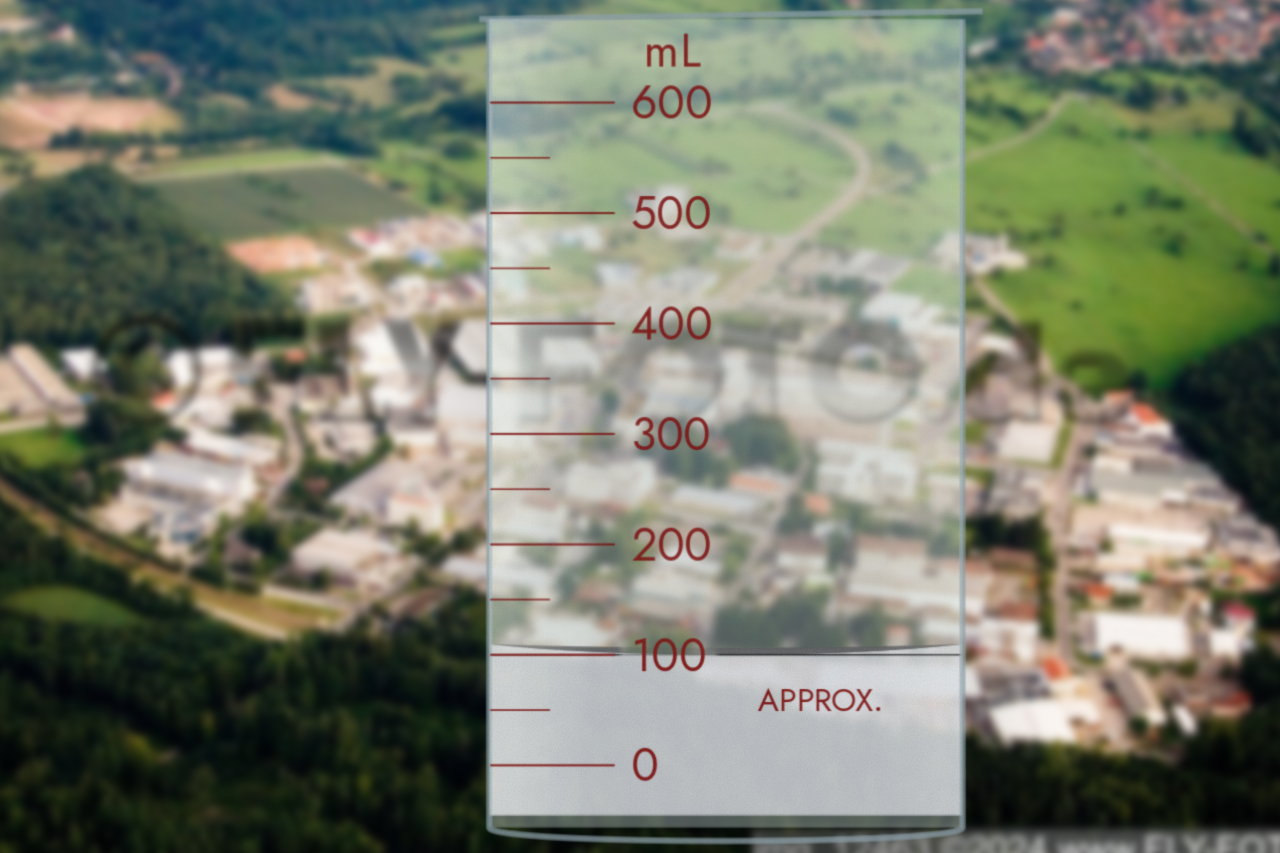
100 mL
